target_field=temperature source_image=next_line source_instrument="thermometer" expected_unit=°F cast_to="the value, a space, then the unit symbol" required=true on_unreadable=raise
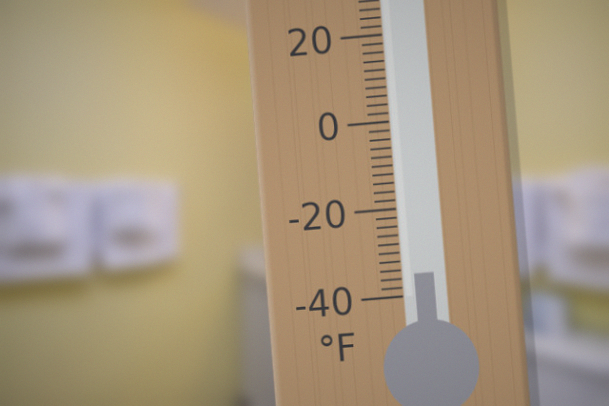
-35 °F
